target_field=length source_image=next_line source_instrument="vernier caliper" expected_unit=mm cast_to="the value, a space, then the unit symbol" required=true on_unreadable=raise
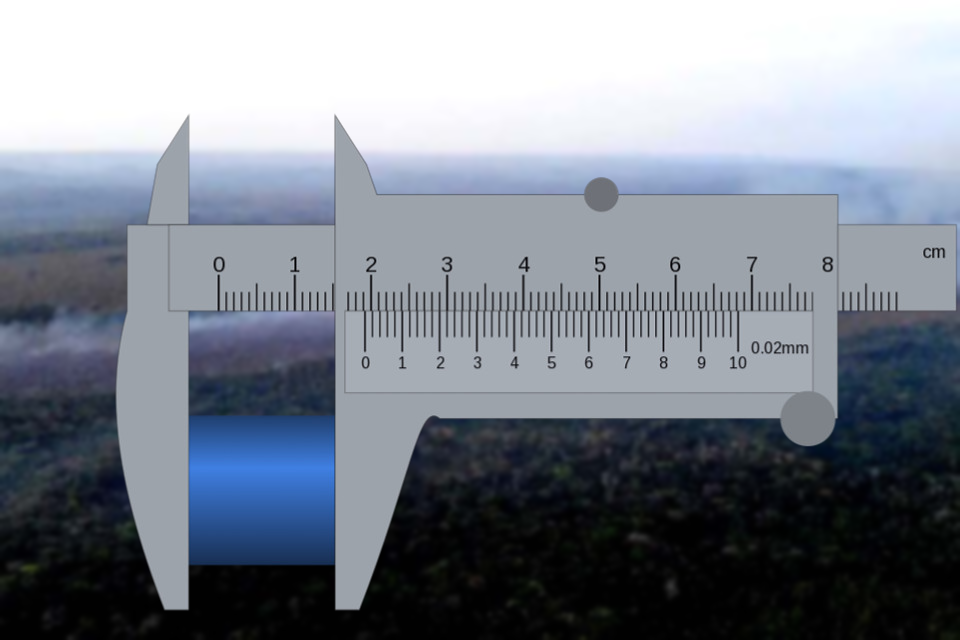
19.2 mm
